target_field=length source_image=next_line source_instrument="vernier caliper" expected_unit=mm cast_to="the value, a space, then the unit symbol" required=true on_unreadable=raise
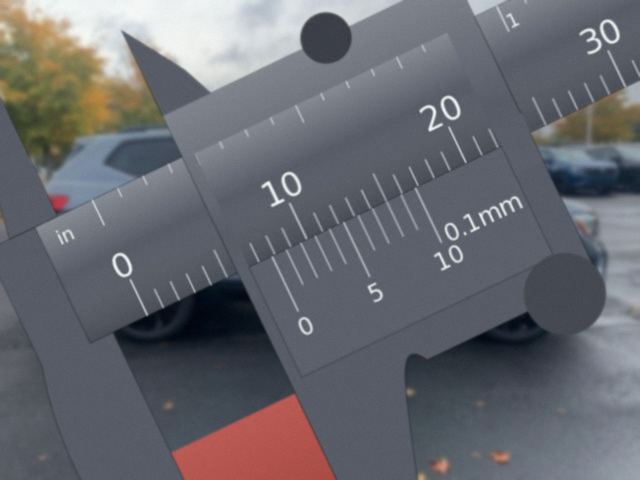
7.8 mm
